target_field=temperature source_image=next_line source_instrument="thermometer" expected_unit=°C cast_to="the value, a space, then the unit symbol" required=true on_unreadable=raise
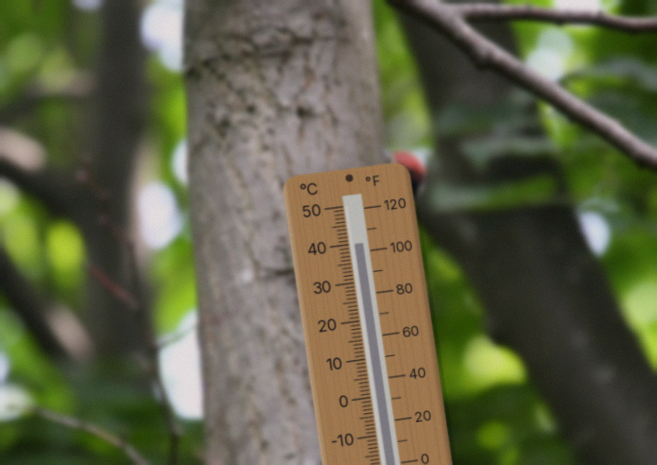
40 °C
